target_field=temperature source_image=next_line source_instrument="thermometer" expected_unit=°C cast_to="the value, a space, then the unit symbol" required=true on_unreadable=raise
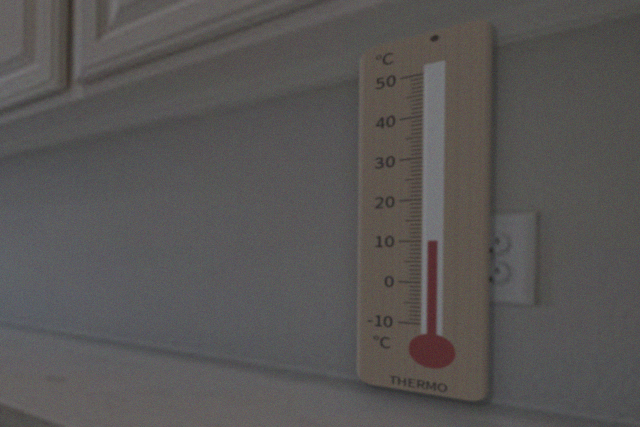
10 °C
